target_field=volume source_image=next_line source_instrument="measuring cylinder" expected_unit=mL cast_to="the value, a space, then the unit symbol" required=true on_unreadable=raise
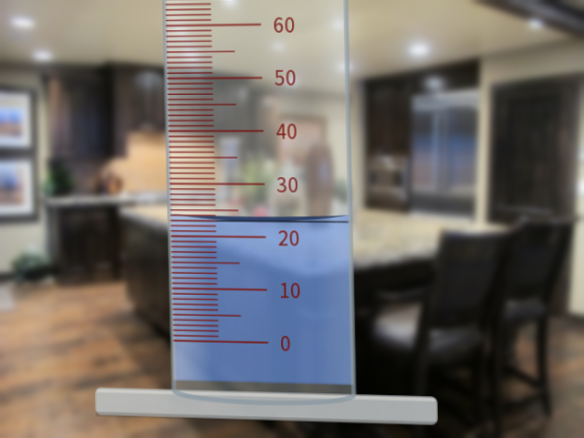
23 mL
